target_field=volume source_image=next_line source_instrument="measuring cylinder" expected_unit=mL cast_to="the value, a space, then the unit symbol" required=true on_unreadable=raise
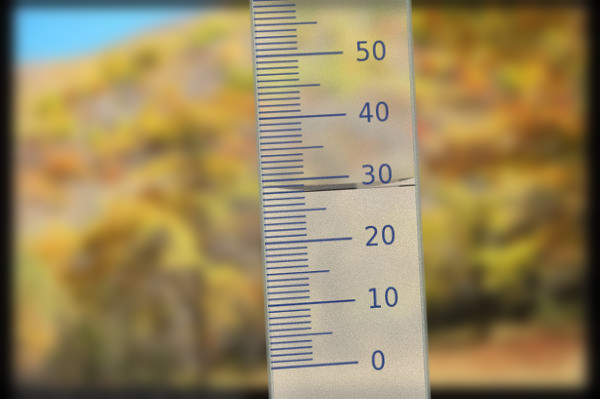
28 mL
